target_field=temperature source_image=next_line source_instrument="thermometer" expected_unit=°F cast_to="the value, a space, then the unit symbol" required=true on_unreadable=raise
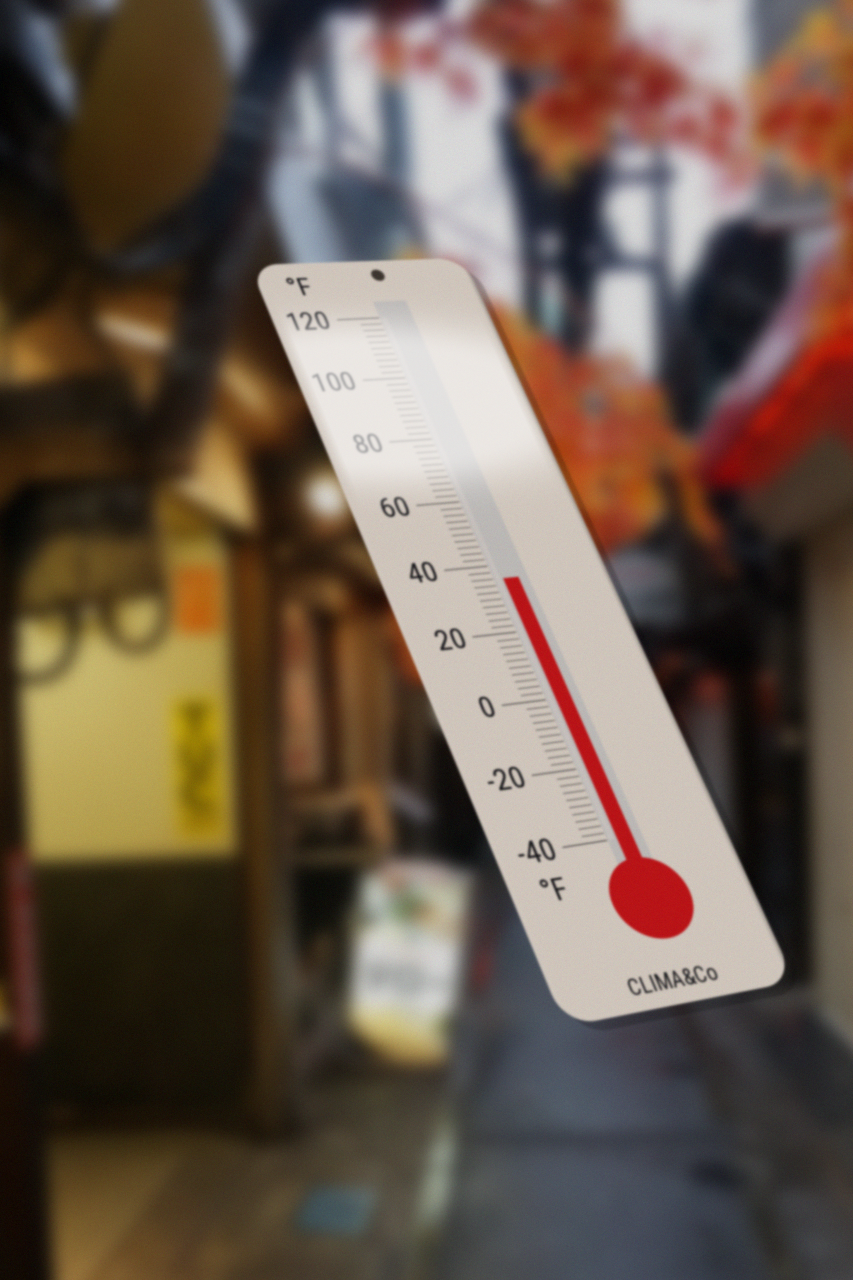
36 °F
